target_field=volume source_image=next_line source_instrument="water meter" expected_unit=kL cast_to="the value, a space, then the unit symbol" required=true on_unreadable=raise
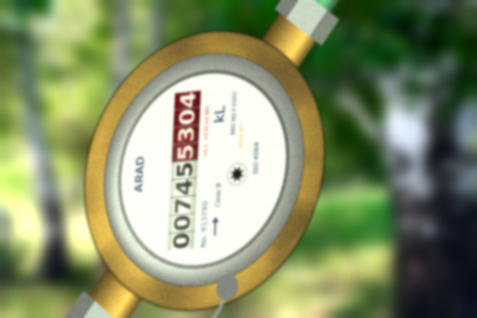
745.5304 kL
